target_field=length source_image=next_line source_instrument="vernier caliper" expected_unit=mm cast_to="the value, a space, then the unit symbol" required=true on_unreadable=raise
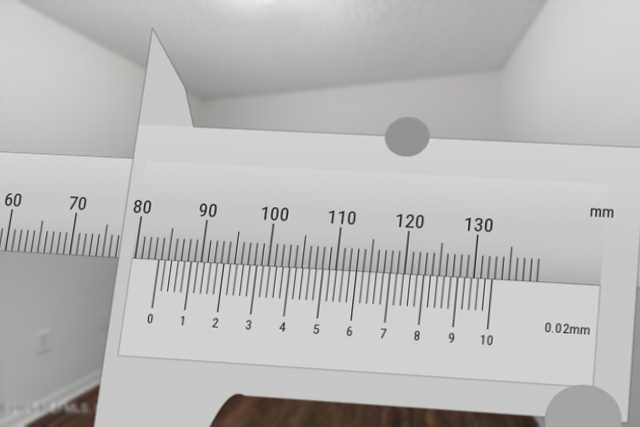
83.6 mm
